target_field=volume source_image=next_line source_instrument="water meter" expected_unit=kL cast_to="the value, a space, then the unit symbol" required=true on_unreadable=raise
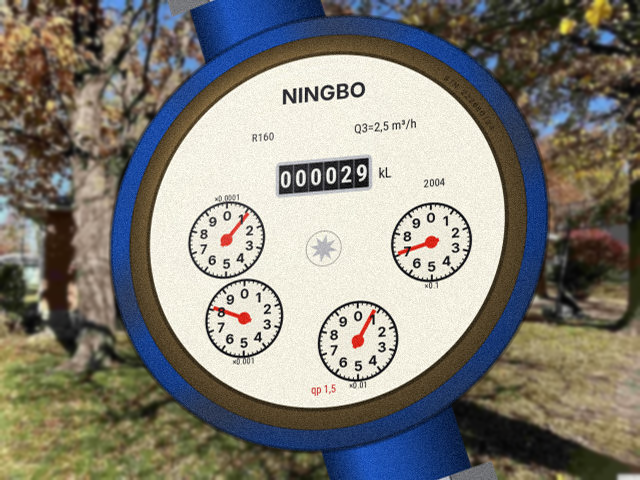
29.7081 kL
